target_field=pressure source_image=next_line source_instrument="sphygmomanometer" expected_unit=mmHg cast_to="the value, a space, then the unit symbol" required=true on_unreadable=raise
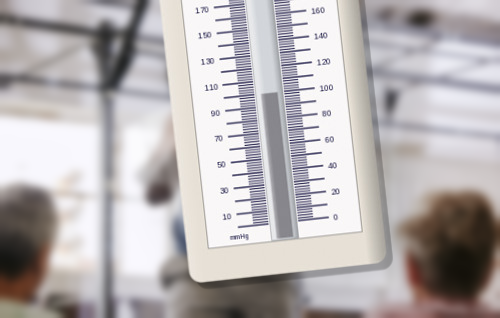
100 mmHg
